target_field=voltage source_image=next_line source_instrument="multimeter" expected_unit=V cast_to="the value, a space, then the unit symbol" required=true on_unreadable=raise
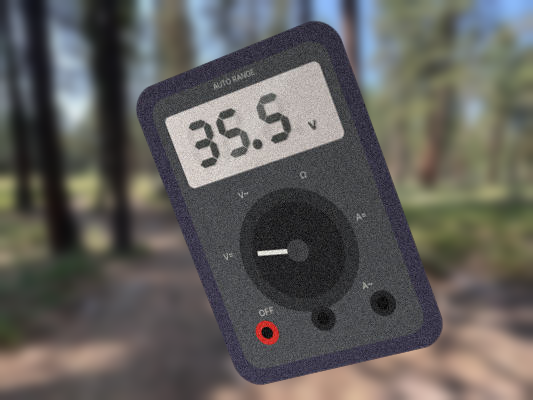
35.5 V
